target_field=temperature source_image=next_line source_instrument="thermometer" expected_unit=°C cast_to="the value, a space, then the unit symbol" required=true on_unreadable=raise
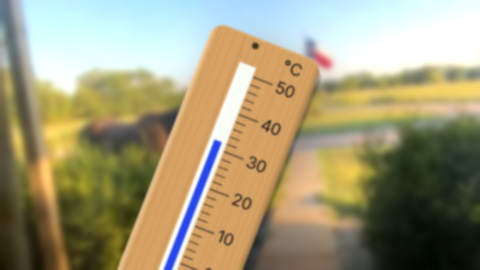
32 °C
